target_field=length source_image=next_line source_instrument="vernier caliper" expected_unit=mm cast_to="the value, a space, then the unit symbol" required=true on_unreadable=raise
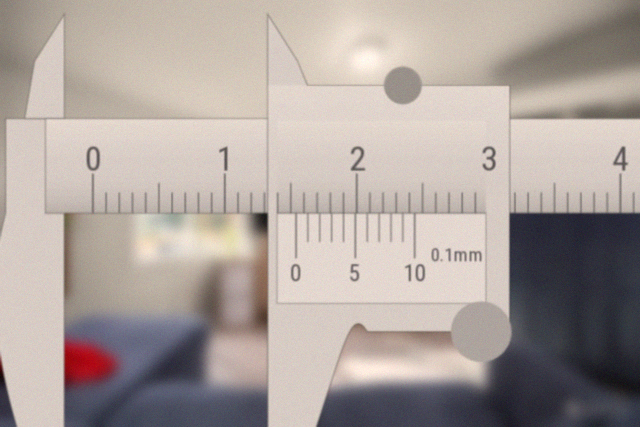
15.4 mm
